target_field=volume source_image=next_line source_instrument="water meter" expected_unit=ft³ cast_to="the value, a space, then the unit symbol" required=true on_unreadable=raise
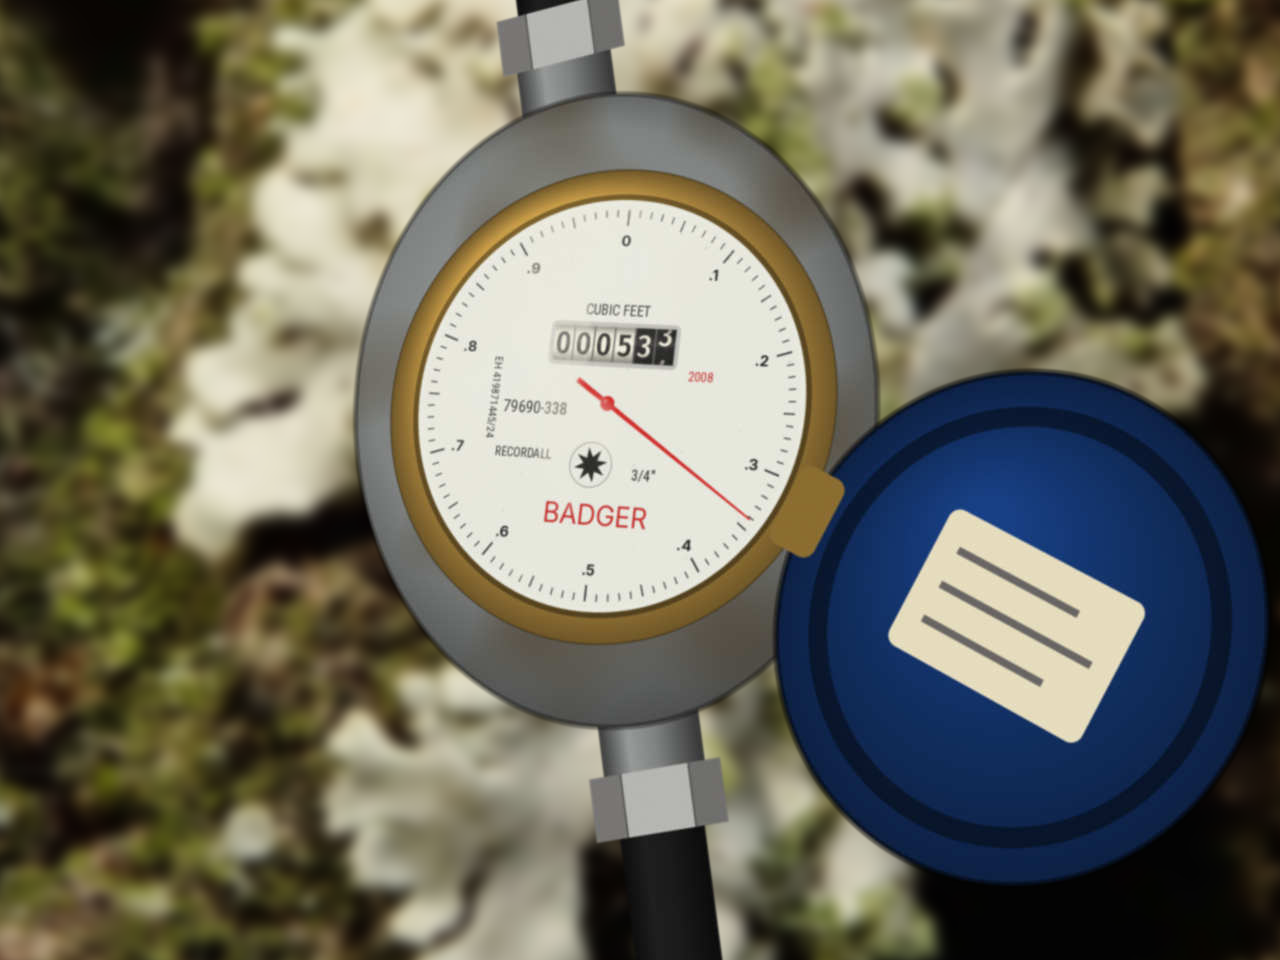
533.34 ft³
